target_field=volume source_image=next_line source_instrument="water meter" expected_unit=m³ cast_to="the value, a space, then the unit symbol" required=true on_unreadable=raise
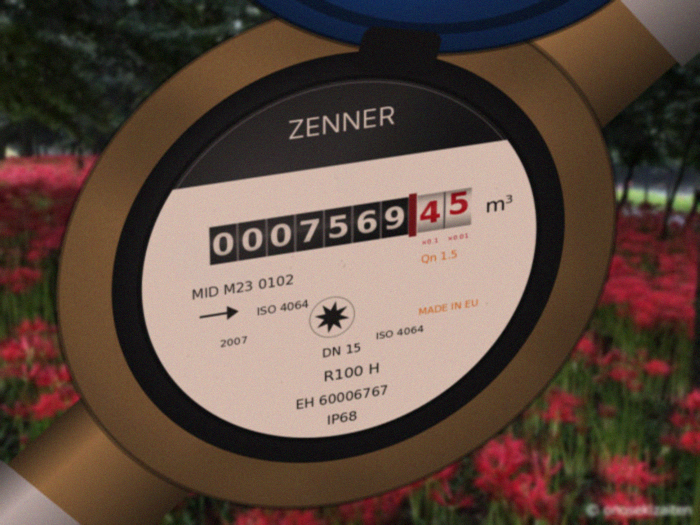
7569.45 m³
